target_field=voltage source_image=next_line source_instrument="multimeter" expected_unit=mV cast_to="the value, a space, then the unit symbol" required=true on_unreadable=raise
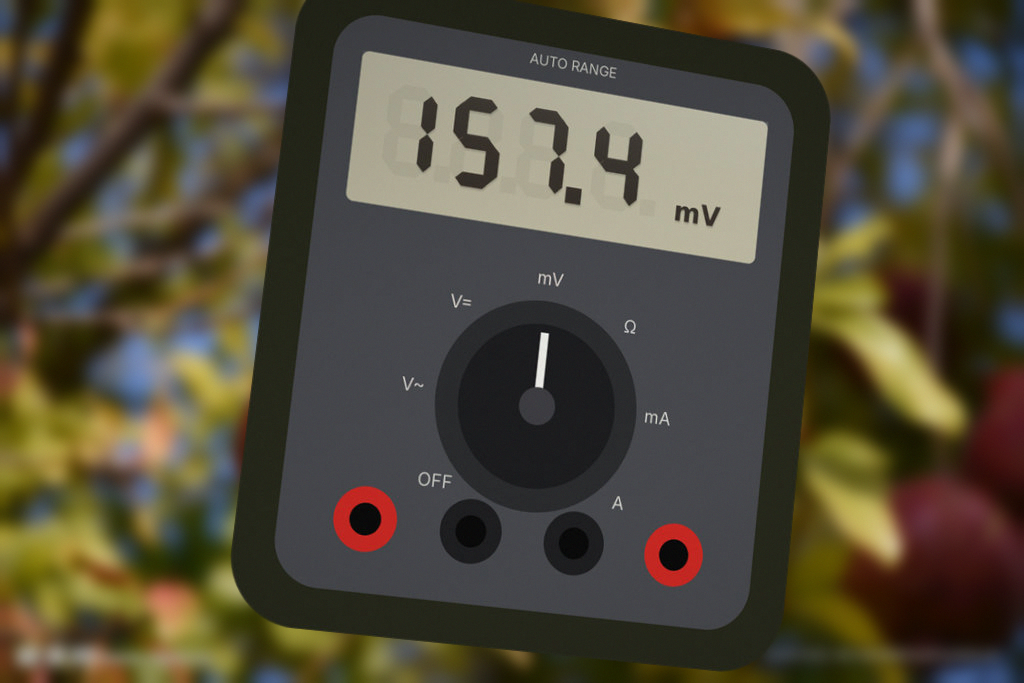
157.4 mV
